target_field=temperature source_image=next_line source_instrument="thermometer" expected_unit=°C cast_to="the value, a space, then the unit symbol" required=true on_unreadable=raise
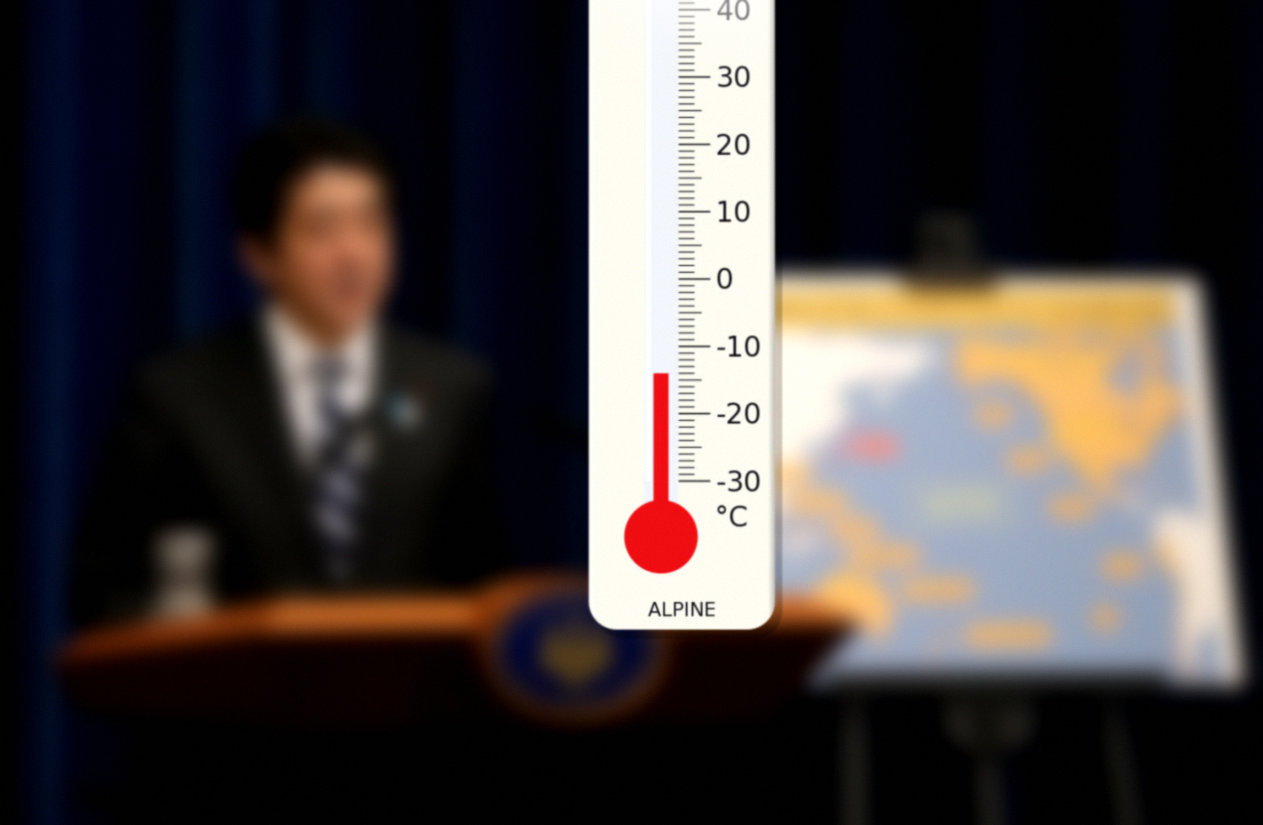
-14 °C
